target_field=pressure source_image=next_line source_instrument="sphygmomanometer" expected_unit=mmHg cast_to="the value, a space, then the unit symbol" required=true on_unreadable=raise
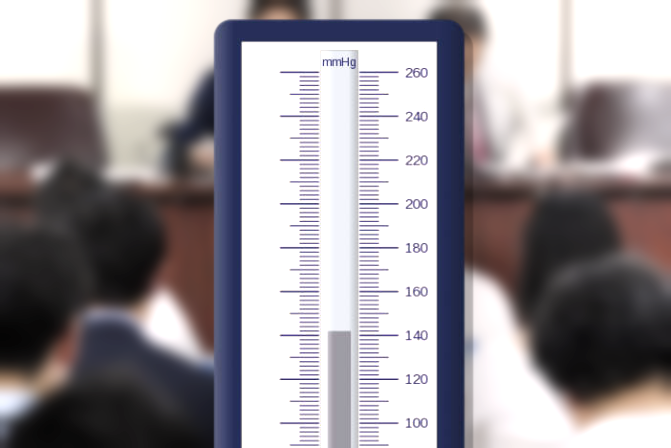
142 mmHg
